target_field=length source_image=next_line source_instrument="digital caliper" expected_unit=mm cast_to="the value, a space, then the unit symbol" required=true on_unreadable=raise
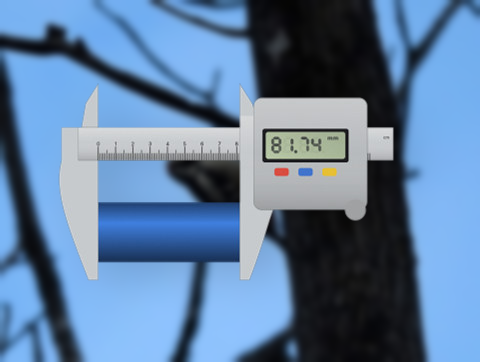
81.74 mm
